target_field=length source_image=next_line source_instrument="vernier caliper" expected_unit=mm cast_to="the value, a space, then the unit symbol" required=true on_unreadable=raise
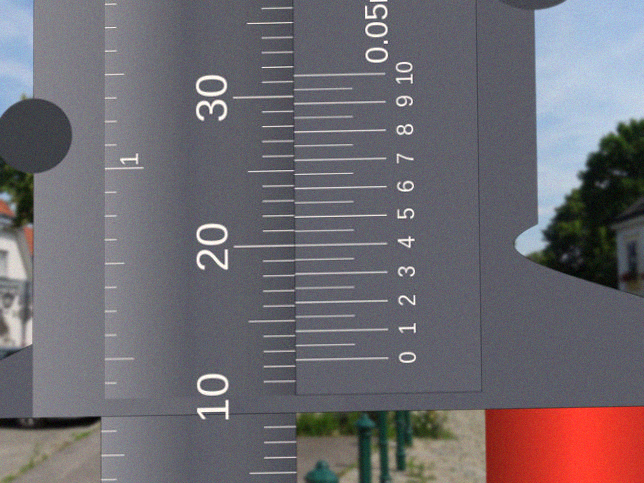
12.4 mm
